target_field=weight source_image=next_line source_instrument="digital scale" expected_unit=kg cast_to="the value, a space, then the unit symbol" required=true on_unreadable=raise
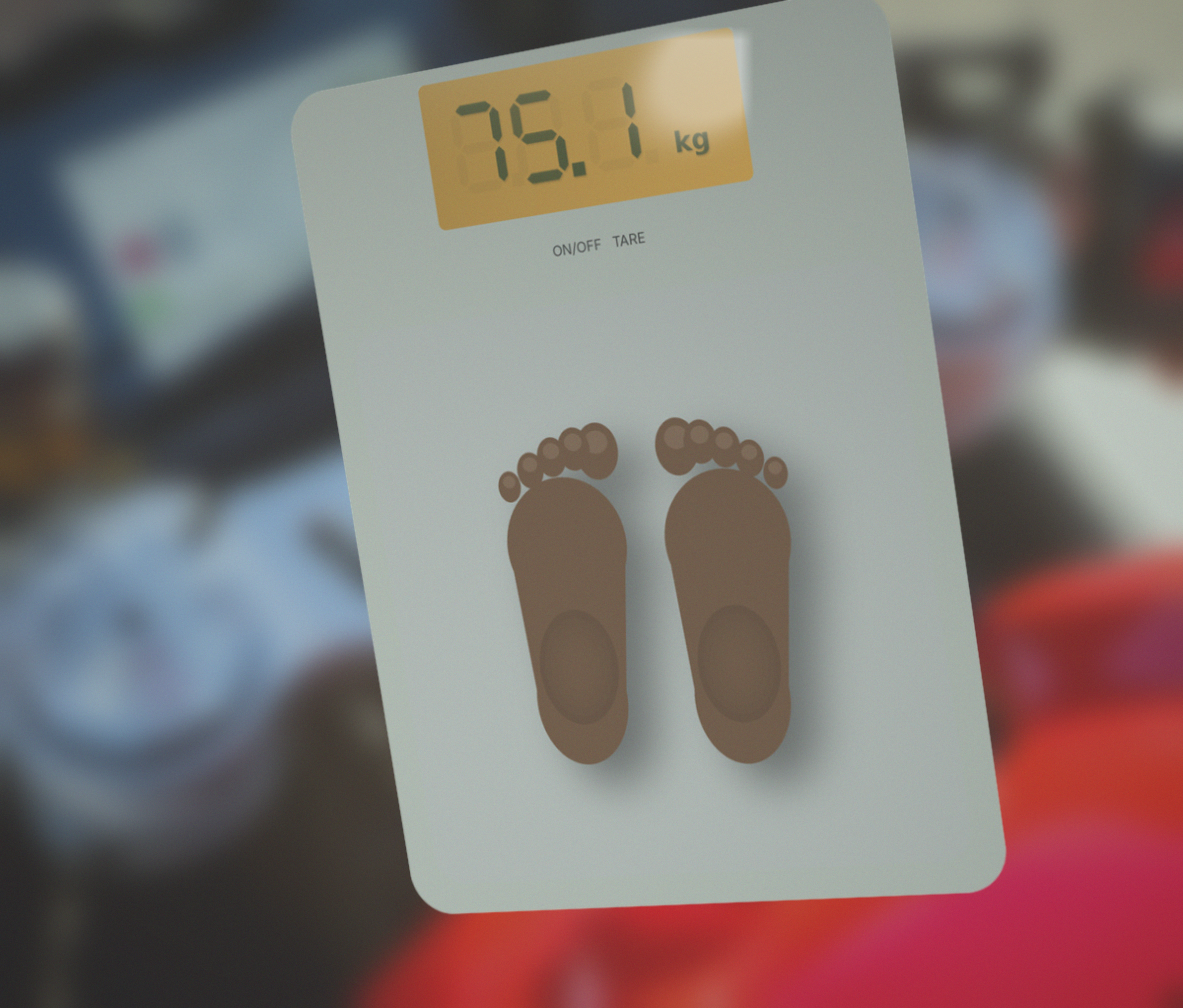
75.1 kg
